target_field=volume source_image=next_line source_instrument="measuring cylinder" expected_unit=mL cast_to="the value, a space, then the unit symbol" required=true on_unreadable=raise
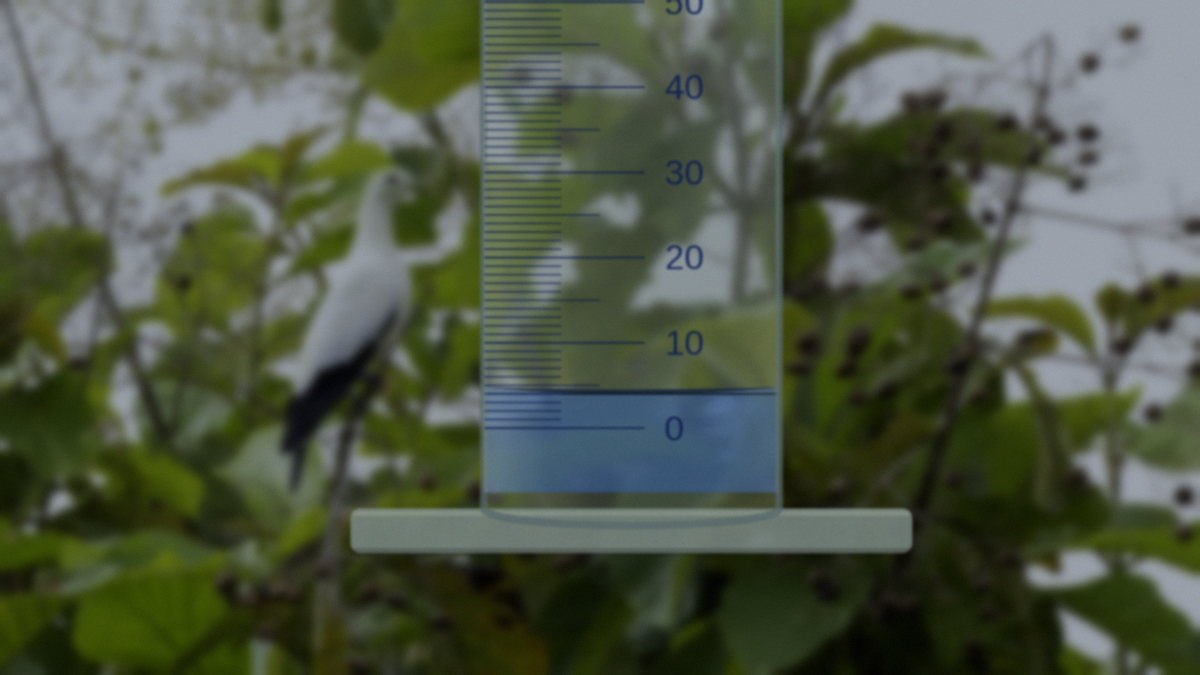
4 mL
